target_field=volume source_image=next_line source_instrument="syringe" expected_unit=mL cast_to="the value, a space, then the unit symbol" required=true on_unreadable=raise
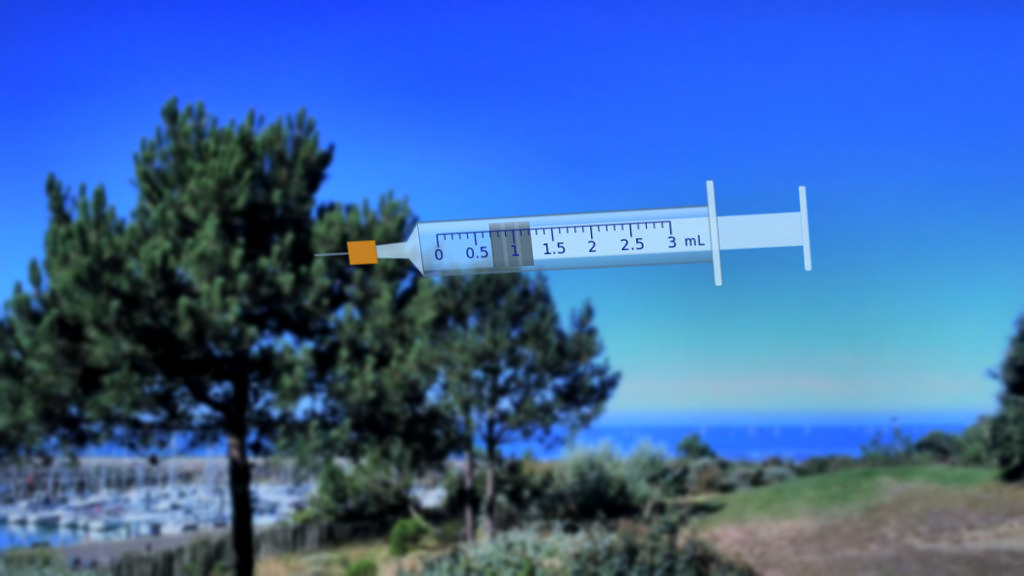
0.7 mL
